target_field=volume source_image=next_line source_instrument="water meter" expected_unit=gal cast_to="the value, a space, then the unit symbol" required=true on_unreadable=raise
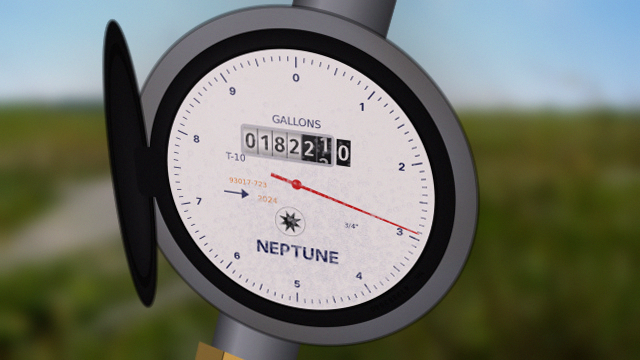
182212.9 gal
